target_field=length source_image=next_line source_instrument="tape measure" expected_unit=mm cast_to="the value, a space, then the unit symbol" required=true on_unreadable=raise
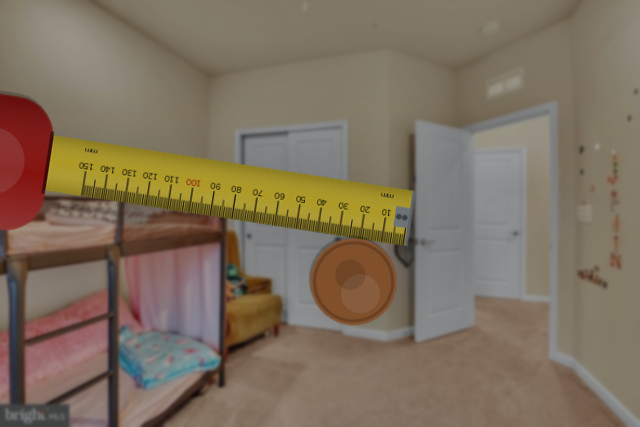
40 mm
